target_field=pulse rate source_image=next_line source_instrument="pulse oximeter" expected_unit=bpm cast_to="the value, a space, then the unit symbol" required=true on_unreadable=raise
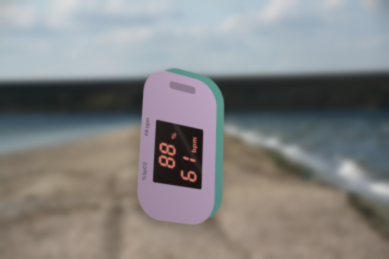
61 bpm
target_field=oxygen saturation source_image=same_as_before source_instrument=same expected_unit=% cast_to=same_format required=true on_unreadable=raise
88 %
